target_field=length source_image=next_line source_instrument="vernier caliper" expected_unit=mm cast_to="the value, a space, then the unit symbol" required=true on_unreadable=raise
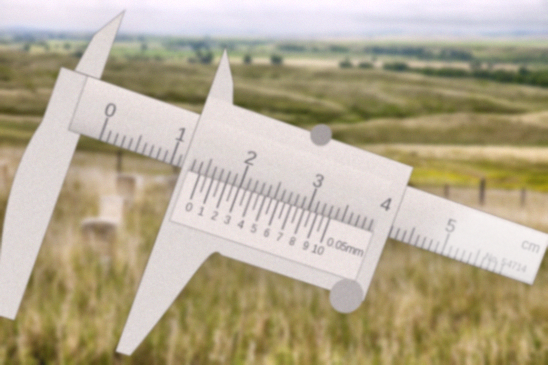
14.2 mm
